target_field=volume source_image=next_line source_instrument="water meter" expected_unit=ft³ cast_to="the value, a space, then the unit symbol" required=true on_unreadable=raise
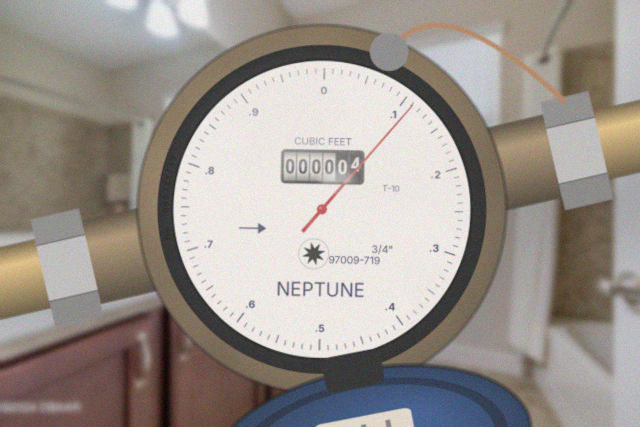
4.11 ft³
